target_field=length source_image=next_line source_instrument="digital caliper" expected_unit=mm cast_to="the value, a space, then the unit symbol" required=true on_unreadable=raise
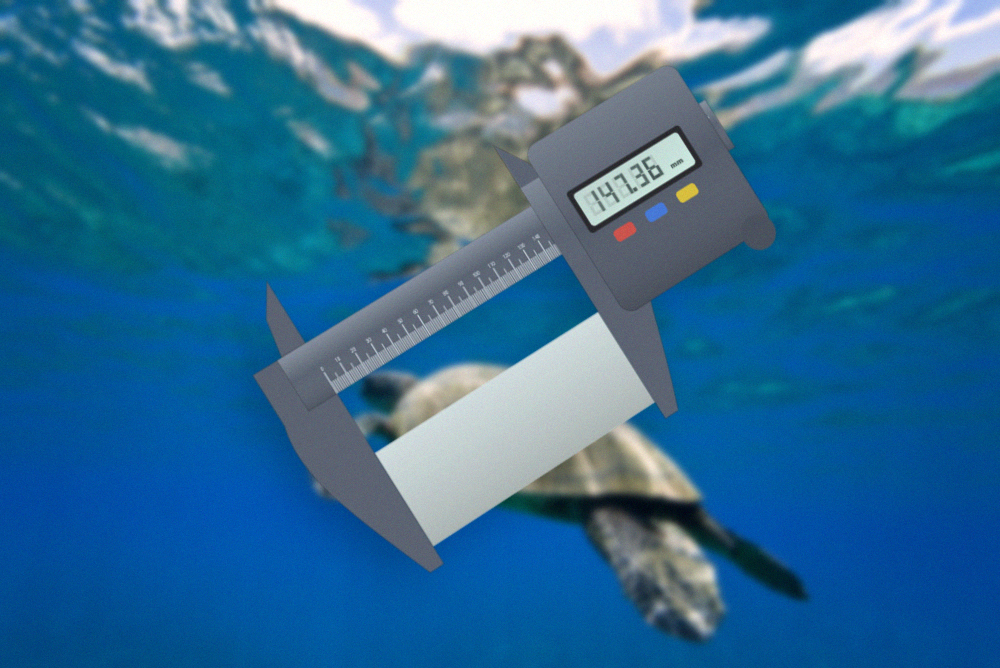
147.36 mm
